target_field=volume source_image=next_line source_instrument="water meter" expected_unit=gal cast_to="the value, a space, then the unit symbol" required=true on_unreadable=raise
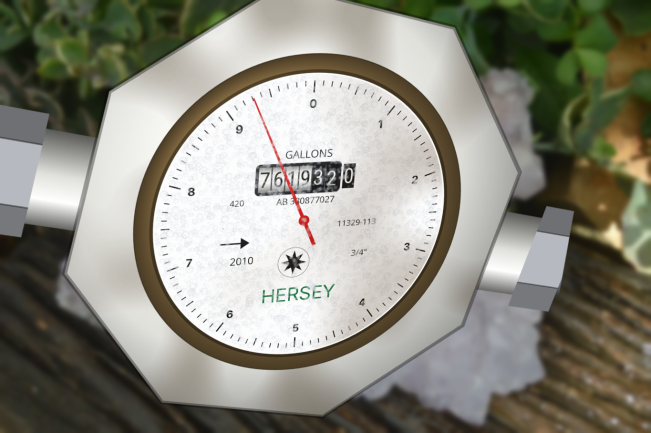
7619319.3 gal
